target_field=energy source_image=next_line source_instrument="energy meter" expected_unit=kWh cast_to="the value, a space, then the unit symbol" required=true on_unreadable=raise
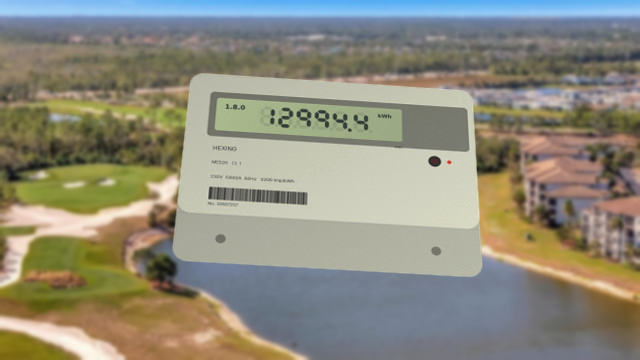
12994.4 kWh
